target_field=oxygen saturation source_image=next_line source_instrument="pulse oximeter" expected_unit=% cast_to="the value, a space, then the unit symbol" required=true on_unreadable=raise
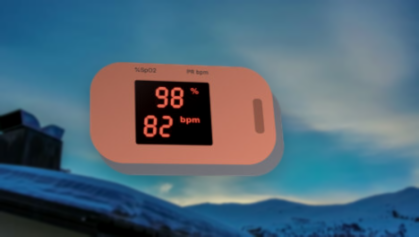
98 %
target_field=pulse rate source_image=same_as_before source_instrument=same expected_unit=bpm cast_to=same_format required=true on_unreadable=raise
82 bpm
